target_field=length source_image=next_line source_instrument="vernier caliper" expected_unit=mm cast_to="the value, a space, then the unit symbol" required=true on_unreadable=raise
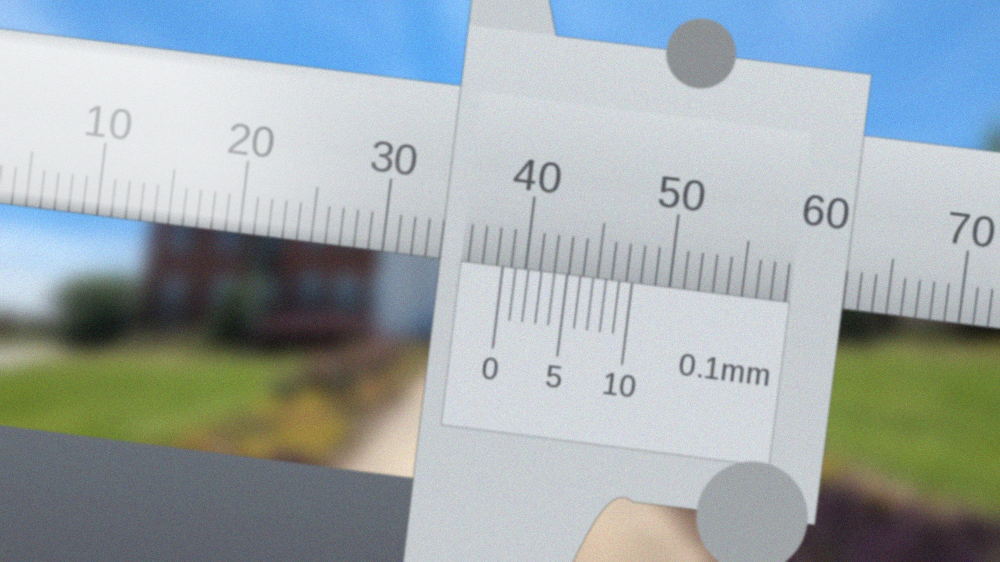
38.4 mm
